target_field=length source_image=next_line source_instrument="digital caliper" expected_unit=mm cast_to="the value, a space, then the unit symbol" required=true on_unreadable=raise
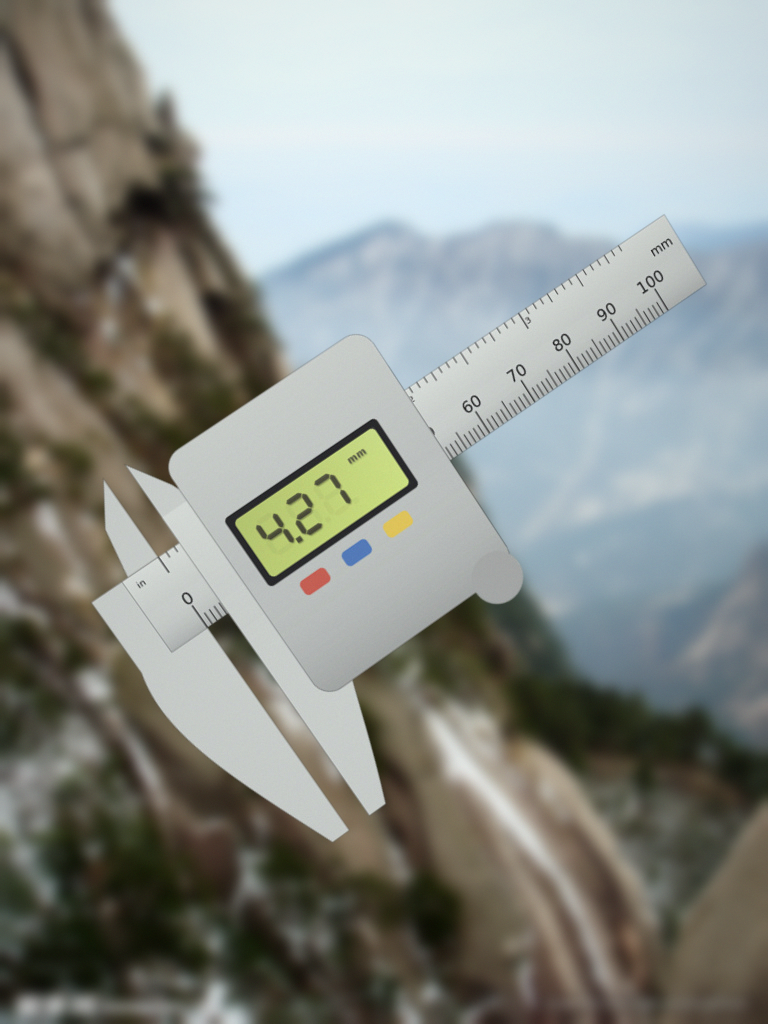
4.27 mm
